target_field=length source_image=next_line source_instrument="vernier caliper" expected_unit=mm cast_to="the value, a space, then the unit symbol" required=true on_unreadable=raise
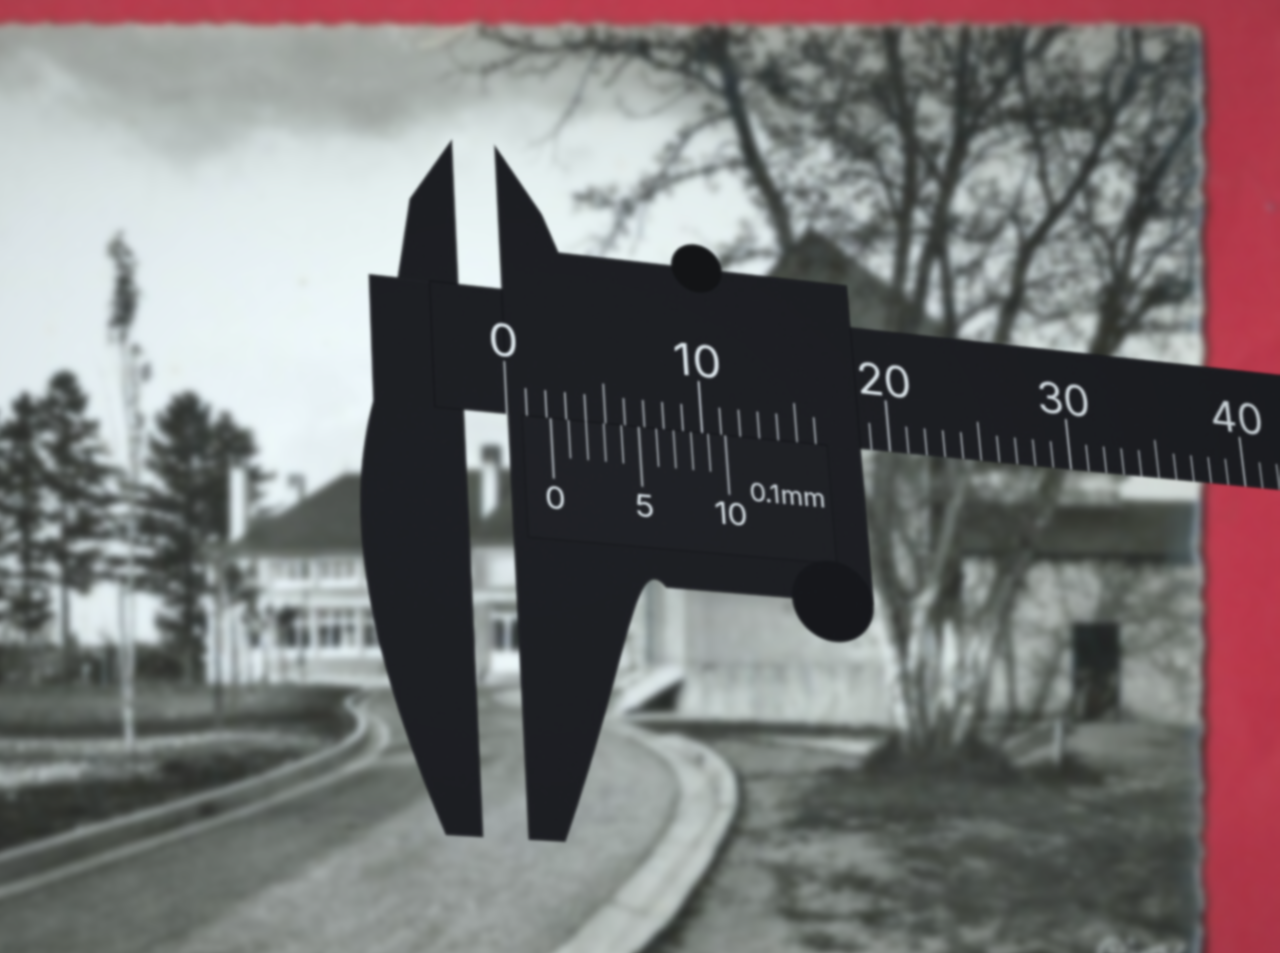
2.2 mm
